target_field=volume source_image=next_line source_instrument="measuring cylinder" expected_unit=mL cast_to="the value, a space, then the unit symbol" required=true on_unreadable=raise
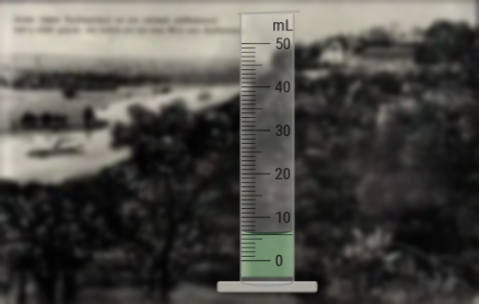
6 mL
